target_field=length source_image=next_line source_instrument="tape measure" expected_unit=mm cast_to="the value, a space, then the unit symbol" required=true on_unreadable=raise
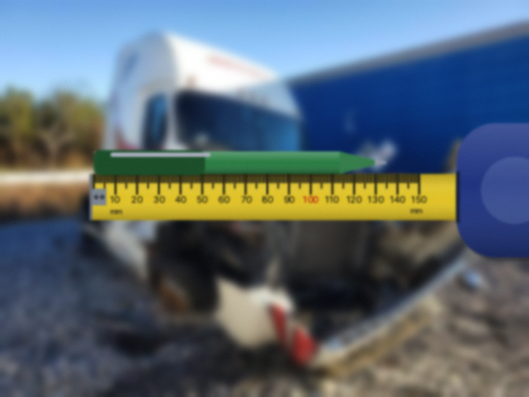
135 mm
